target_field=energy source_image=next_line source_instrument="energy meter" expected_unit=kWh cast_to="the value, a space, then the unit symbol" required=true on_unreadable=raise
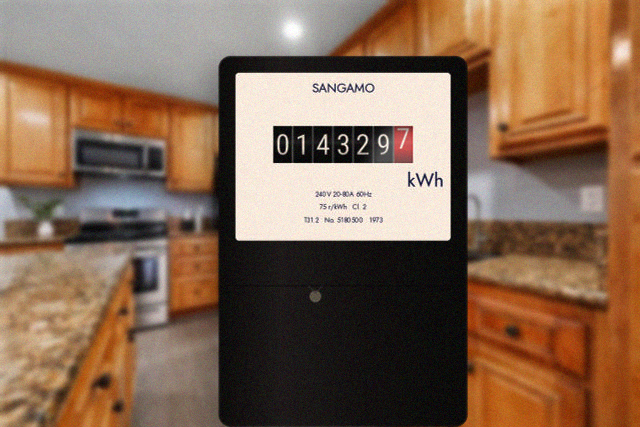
14329.7 kWh
